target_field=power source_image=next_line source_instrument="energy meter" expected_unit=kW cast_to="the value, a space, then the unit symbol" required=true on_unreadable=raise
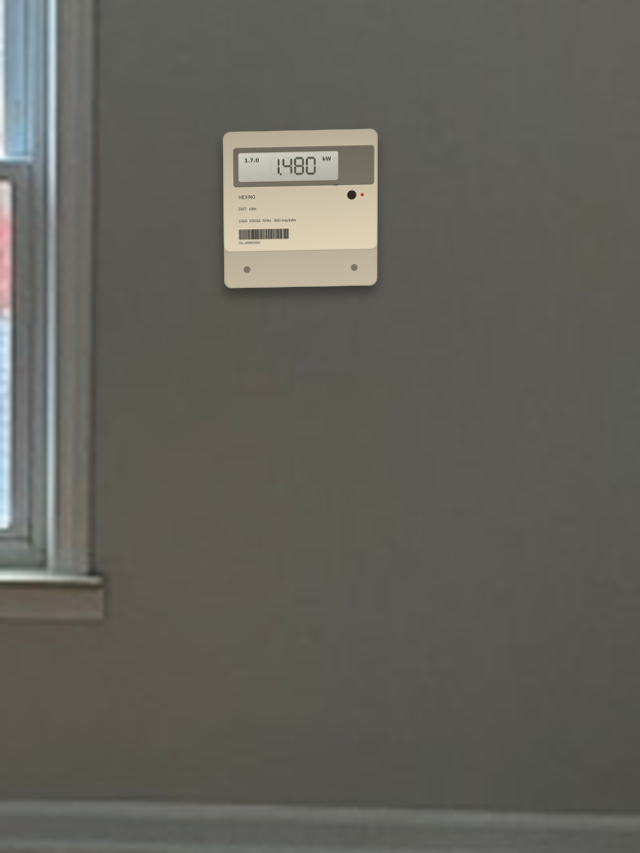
1.480 kW
